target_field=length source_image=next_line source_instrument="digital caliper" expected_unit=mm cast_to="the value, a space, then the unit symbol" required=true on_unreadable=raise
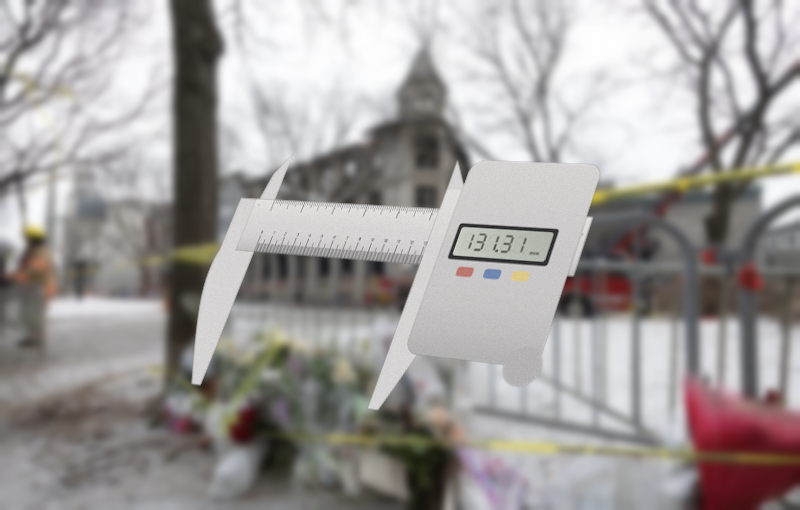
131.31 mm
